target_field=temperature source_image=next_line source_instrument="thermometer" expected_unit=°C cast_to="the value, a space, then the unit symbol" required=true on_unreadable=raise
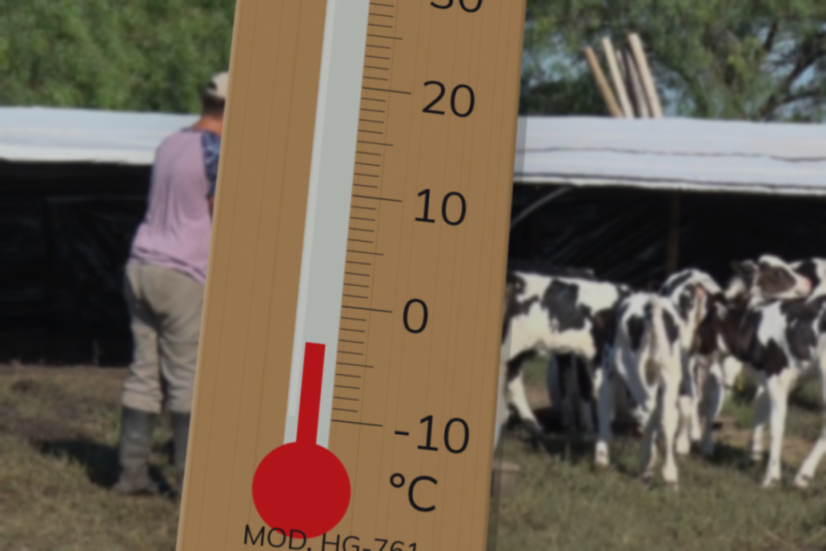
-3.5 °C
